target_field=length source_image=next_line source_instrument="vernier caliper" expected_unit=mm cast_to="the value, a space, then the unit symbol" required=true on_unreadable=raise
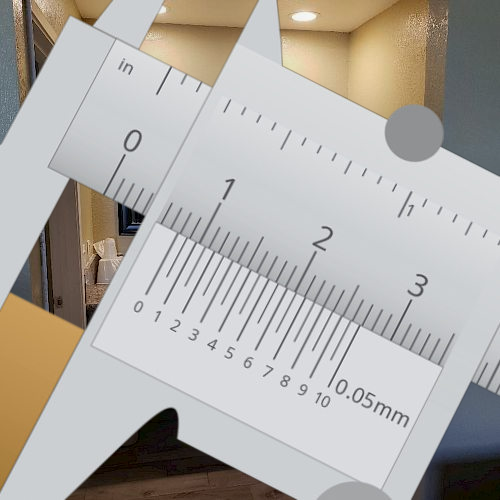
7.8 mm
